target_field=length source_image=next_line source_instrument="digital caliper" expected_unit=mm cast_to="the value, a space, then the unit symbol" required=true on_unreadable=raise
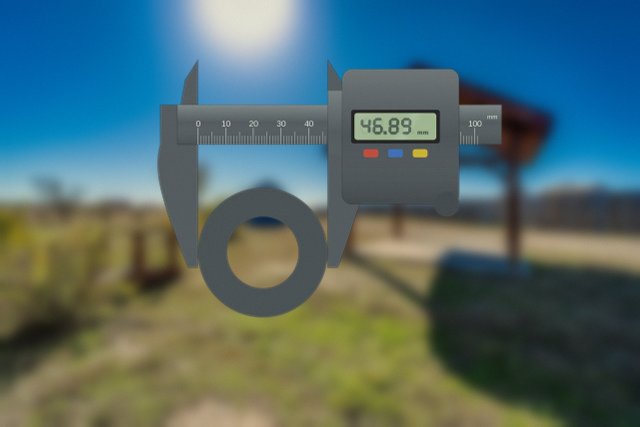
46.89 mm
